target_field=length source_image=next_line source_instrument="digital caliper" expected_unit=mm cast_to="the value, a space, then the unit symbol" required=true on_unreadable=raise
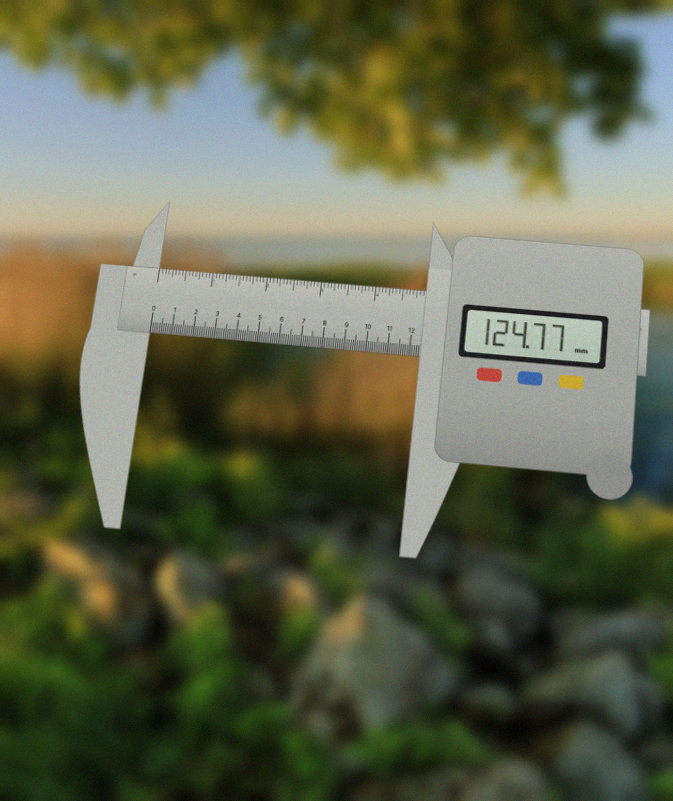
124.77 mm
